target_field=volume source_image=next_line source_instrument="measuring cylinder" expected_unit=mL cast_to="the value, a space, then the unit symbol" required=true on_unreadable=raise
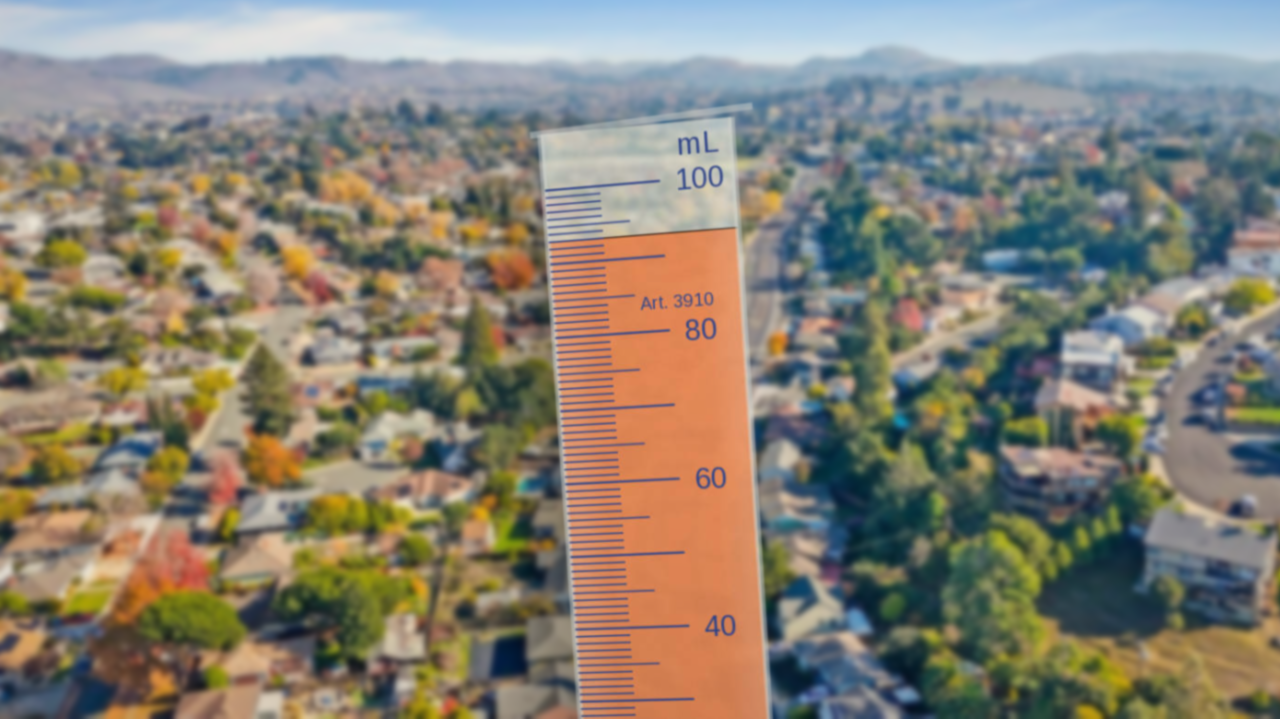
93 mL
